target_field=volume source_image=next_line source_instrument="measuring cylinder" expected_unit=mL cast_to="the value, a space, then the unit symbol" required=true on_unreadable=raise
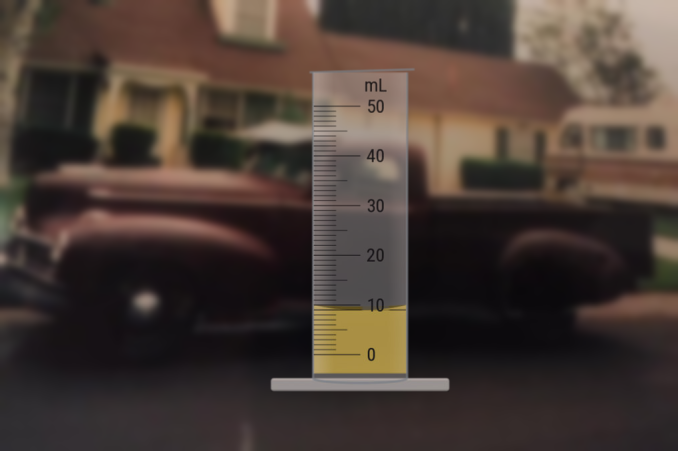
9 mL
